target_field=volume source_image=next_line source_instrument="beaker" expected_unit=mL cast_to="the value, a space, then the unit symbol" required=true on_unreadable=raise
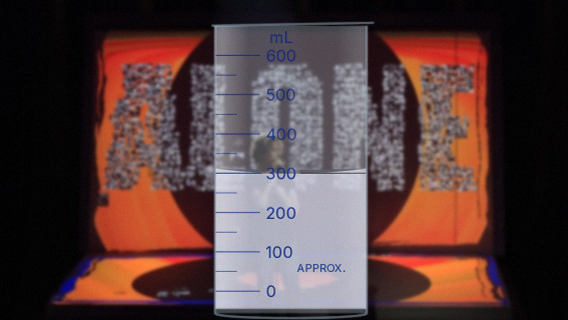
300 mL
